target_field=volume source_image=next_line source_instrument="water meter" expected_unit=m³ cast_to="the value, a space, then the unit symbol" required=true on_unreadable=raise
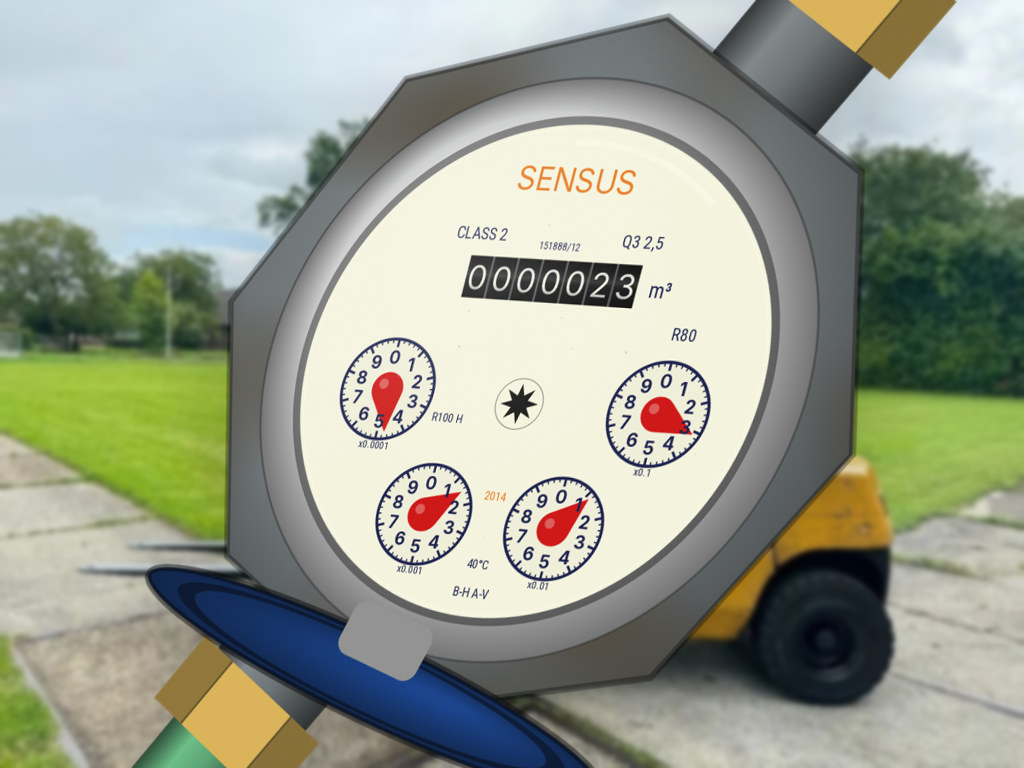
23.3114 m³
